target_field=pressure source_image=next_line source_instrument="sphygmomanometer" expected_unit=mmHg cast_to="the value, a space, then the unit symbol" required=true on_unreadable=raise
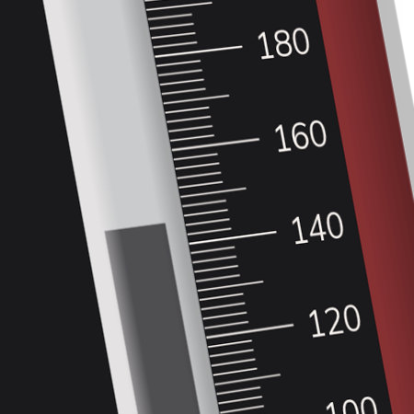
145 mmHg
